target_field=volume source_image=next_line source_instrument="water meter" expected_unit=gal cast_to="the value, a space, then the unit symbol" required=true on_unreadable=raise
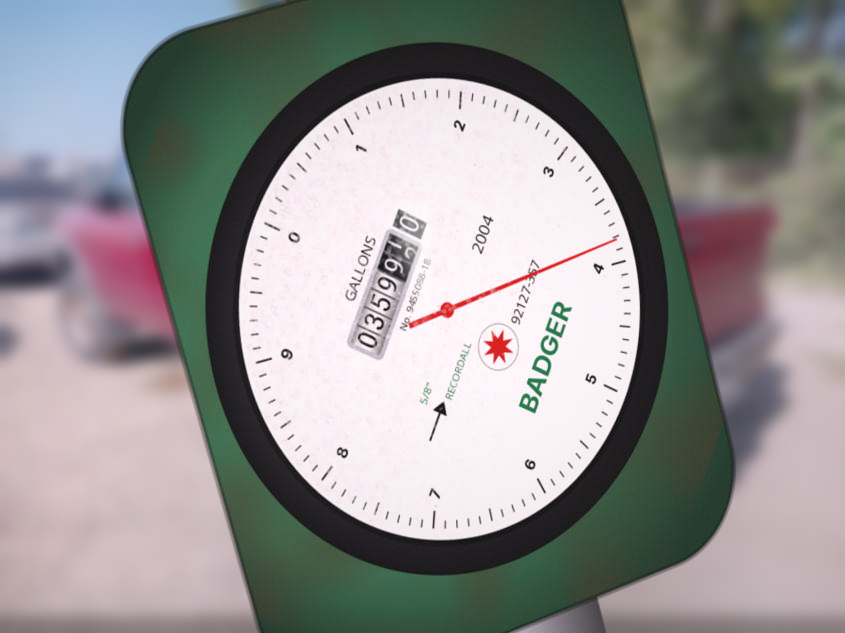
359913.8 gal
